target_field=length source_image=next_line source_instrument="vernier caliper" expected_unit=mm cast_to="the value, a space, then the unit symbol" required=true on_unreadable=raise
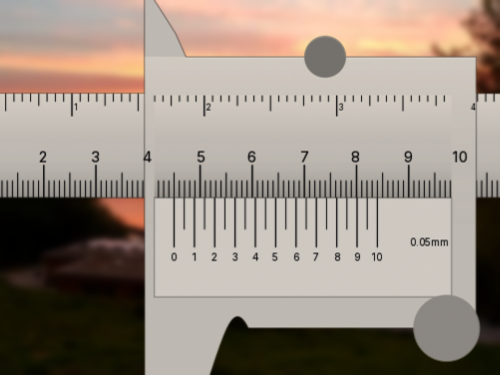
45.0 mm
